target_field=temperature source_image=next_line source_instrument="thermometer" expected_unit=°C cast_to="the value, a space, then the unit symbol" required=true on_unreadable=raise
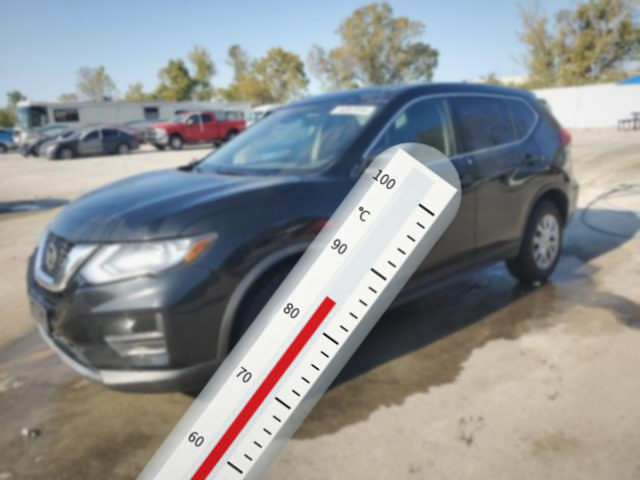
84 °C
